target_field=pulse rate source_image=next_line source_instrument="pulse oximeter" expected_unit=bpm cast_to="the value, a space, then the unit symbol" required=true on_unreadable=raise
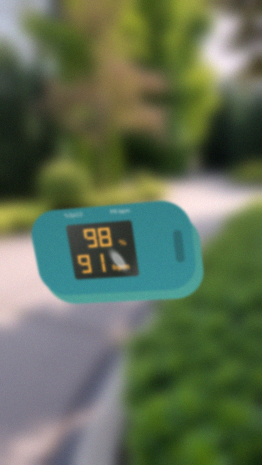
91 bpm
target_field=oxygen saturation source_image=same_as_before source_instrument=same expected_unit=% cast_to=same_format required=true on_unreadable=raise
98 %
